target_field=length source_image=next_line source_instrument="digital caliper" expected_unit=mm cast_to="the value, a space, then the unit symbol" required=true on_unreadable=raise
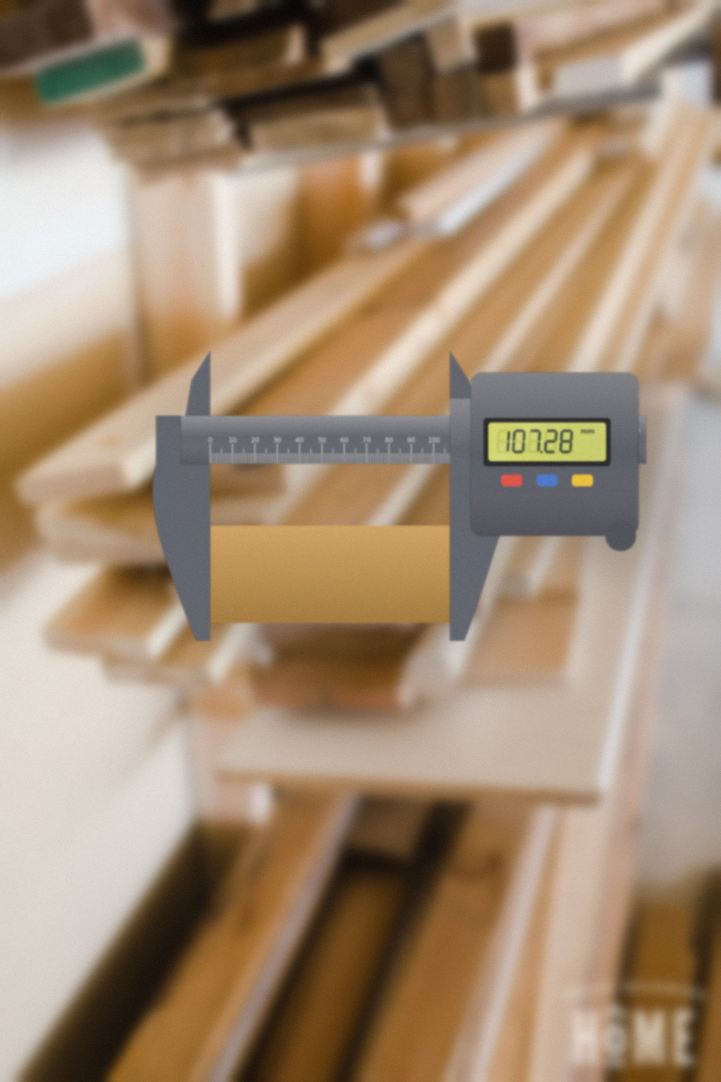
107.28 mm
